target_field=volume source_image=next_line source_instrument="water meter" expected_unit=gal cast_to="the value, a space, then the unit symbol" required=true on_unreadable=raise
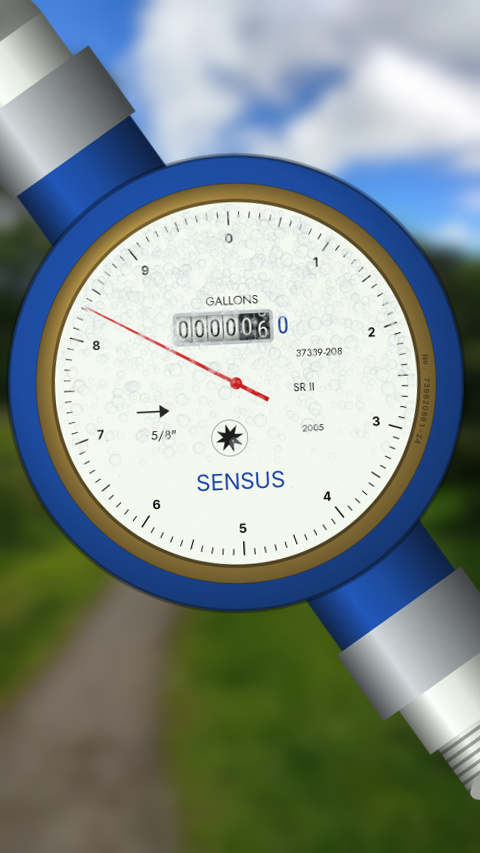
58.3 gal
